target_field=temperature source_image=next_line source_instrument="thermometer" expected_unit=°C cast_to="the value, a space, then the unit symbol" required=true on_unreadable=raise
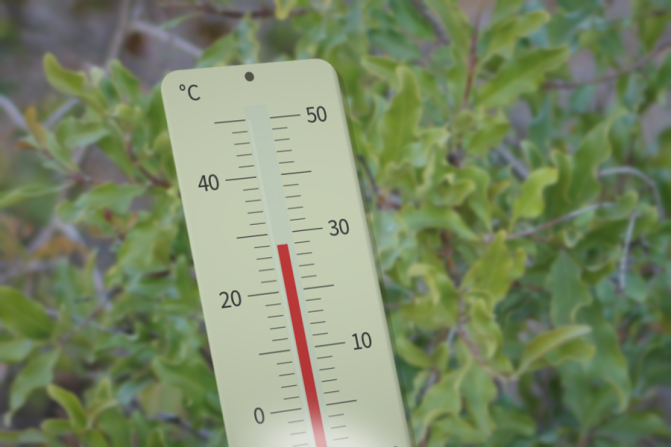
28 °C
